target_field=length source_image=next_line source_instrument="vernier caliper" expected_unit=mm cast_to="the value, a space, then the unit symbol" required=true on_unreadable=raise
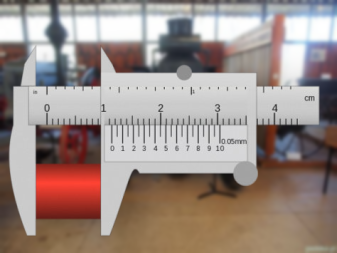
11.4 mm
